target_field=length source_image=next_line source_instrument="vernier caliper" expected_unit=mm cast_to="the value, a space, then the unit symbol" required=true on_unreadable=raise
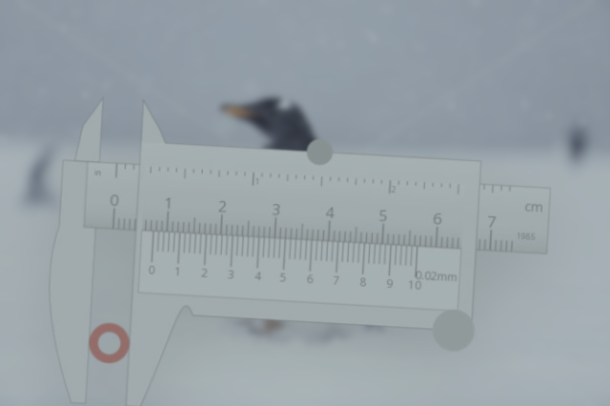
7.5 mm
